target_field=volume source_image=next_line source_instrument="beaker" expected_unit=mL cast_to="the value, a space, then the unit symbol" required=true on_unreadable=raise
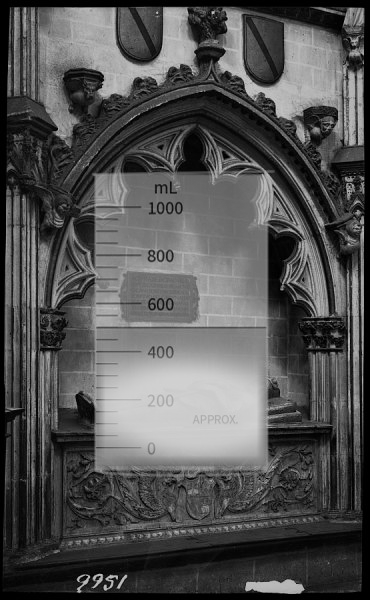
500 mL
